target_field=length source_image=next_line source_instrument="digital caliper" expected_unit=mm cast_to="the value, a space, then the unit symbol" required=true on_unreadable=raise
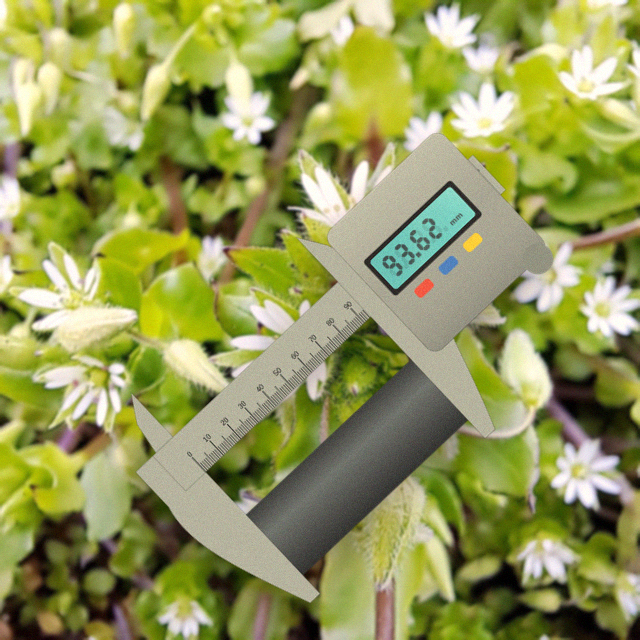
93.62 mm
